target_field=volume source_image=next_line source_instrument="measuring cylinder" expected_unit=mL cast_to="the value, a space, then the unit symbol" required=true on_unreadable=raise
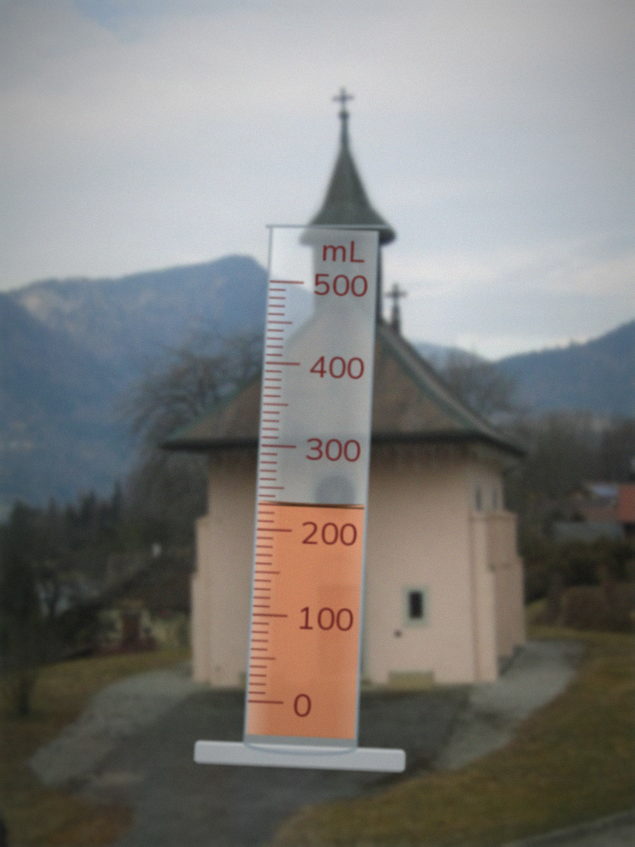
230 mL
